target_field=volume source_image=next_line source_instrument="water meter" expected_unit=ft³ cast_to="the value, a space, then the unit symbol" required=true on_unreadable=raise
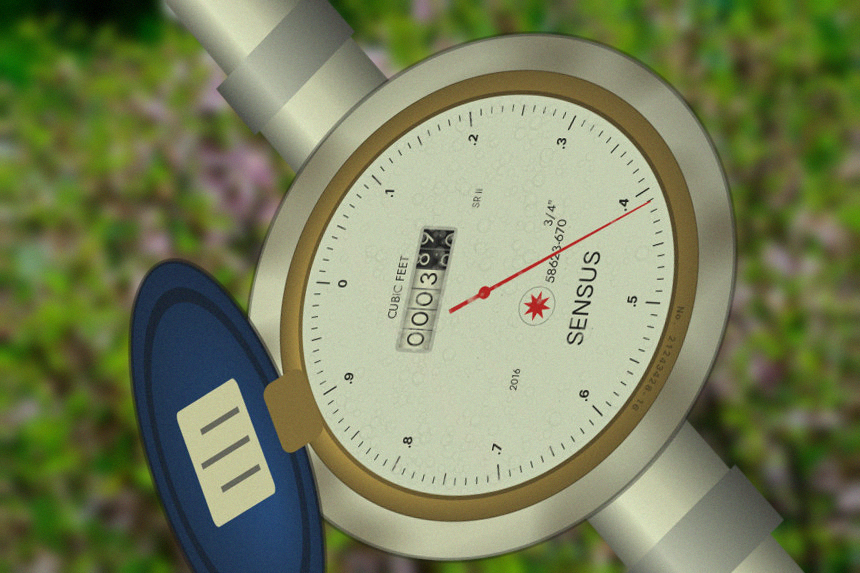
389.41 ft³
